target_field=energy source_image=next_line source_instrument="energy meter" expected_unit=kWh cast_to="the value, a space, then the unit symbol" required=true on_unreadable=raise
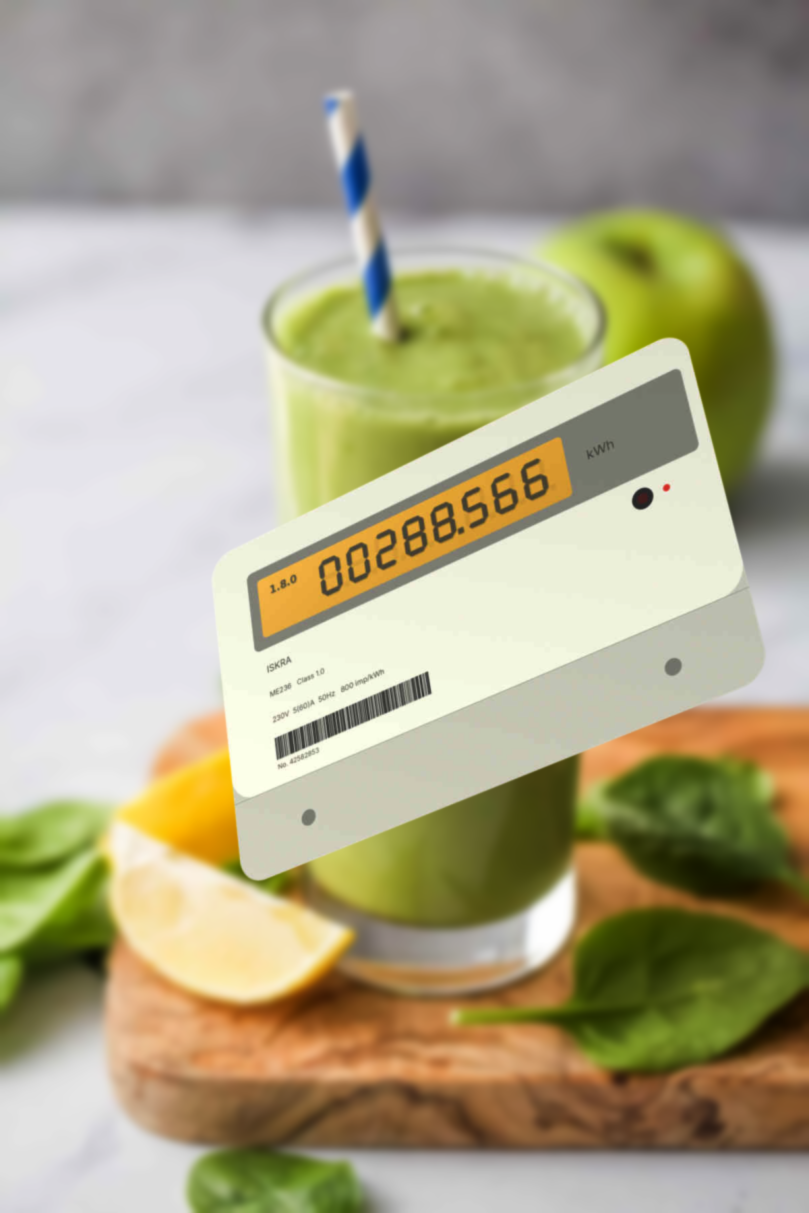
288.566 kWh
